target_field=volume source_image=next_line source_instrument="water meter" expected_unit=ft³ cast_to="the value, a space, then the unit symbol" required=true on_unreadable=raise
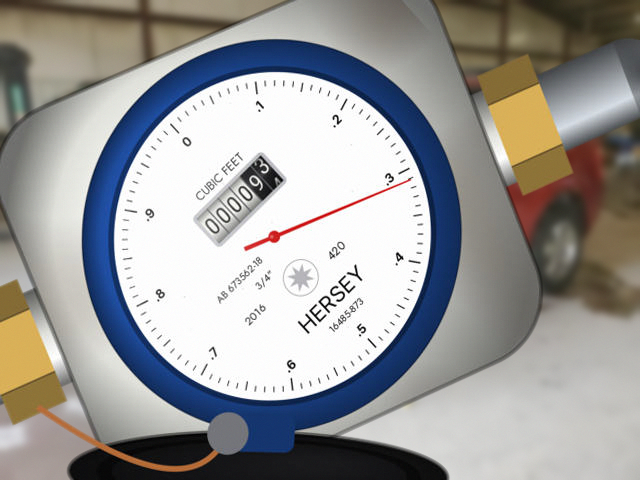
93.31 ft³
